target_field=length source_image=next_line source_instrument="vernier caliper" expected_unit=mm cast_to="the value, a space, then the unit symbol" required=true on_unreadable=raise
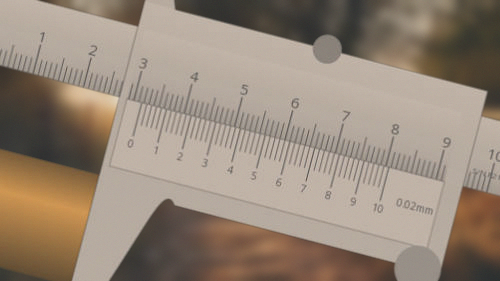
31.6 mm
